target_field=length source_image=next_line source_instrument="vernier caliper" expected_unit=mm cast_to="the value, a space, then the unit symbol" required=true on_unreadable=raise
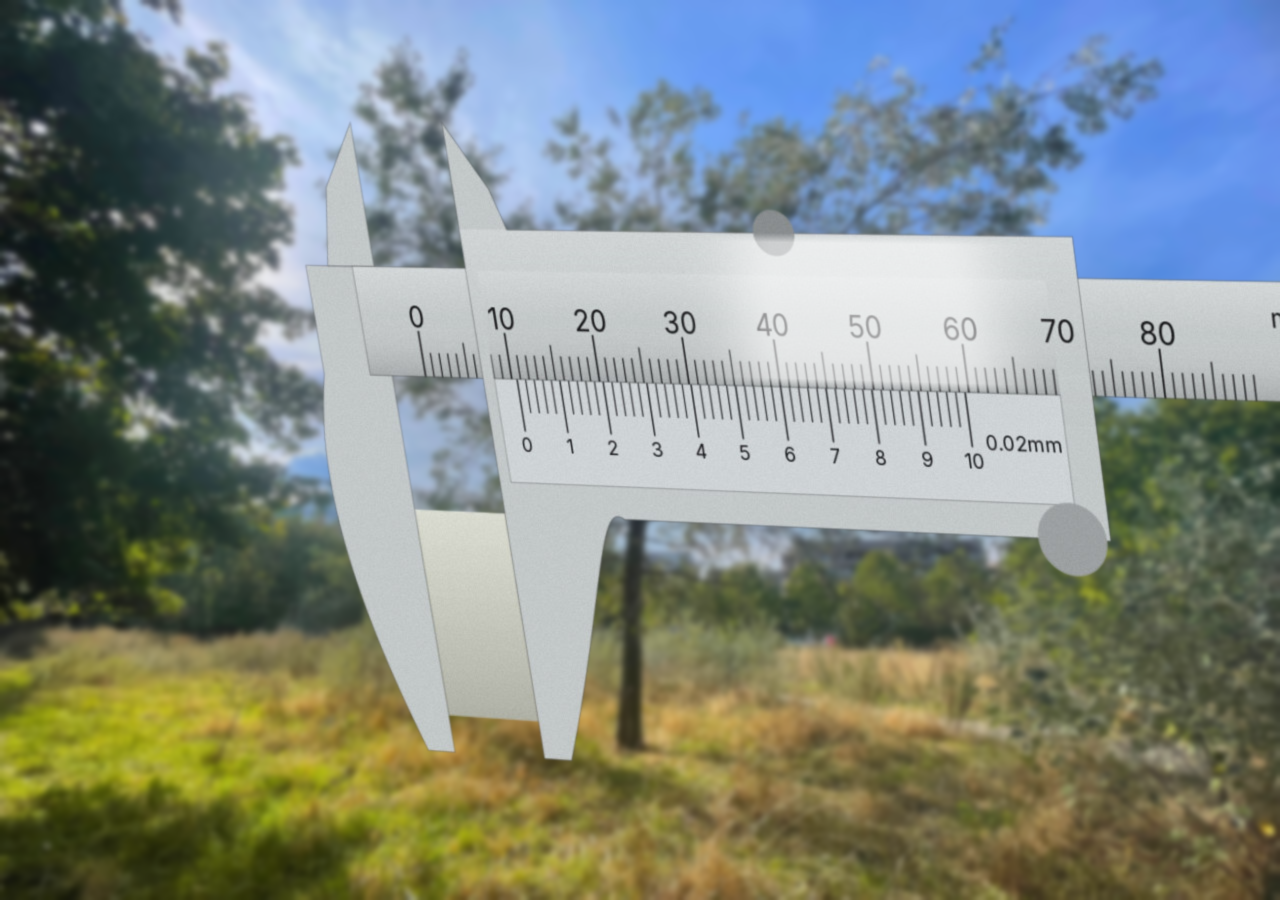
10.6 mm
